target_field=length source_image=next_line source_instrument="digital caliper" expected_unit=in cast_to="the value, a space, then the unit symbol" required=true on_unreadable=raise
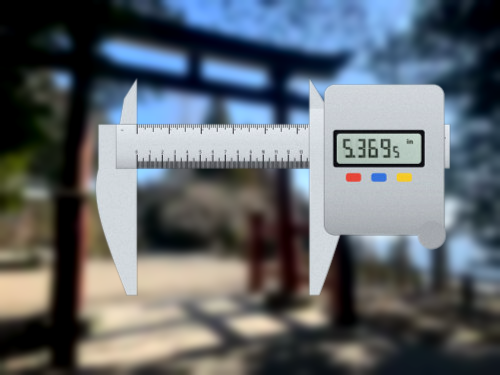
5.3695 in
